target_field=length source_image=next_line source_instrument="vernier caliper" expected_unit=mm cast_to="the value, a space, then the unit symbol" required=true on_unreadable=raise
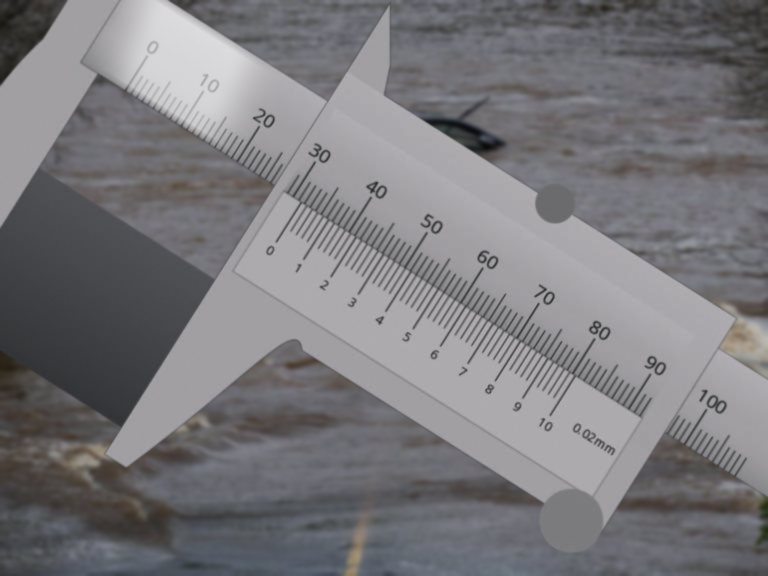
31.5 mm
